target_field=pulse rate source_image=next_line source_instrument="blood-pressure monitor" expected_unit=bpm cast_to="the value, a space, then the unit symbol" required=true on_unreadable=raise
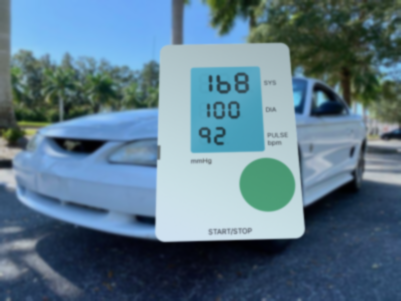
92 bpm
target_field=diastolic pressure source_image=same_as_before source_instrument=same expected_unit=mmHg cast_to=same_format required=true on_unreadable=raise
100 mmHg
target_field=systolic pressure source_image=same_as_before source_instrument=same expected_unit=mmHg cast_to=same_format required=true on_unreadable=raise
168 mmHg
